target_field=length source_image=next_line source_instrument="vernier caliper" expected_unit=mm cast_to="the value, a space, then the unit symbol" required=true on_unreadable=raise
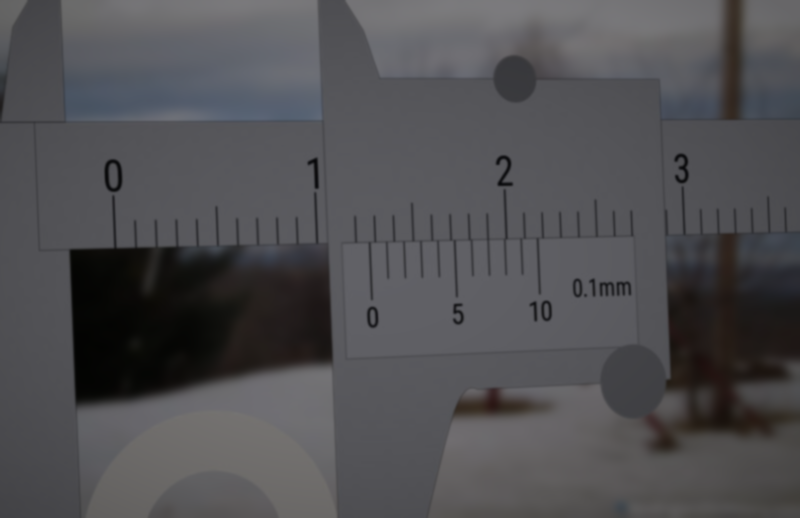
12.7 mm
